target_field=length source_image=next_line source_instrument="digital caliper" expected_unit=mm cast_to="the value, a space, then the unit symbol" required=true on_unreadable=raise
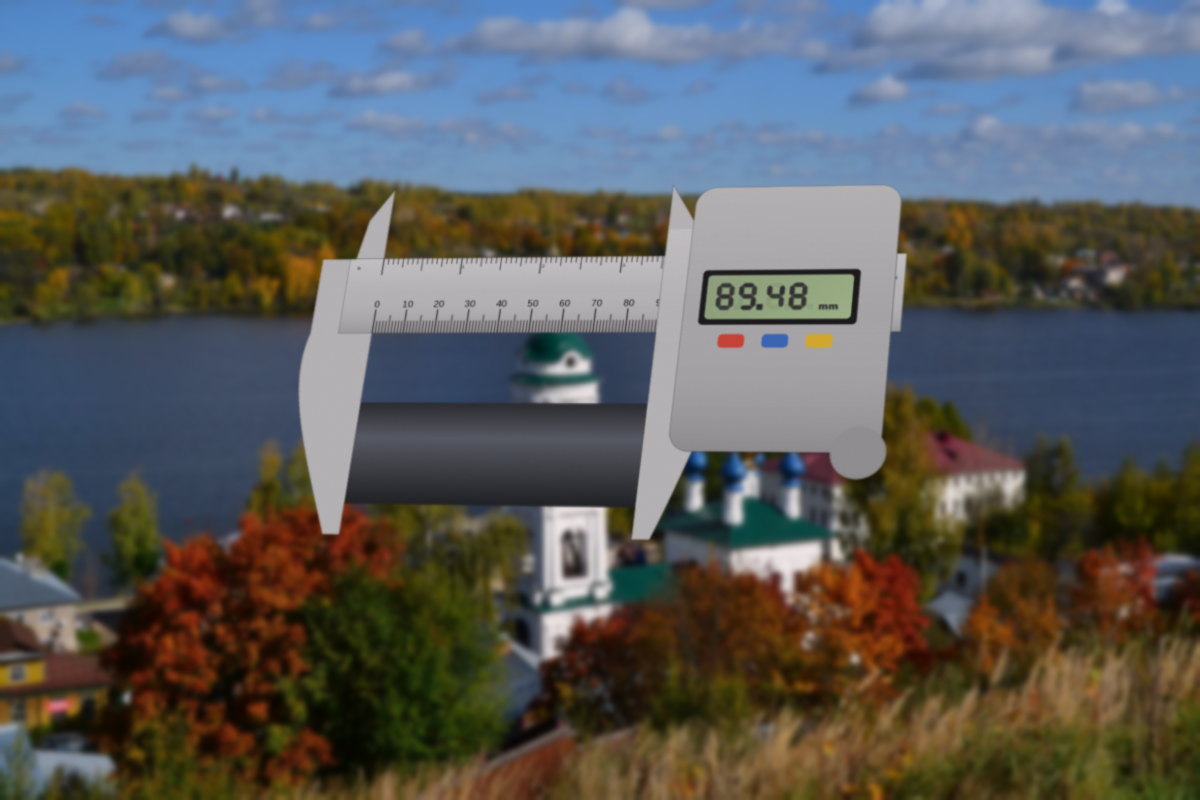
89.48 mm
